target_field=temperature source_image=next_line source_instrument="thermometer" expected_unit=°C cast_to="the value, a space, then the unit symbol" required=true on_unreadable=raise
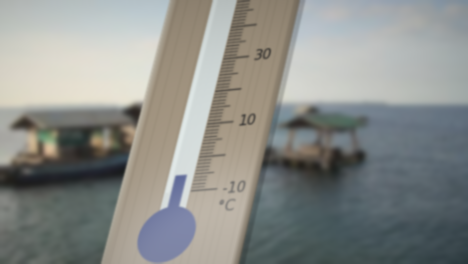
-5 °C
